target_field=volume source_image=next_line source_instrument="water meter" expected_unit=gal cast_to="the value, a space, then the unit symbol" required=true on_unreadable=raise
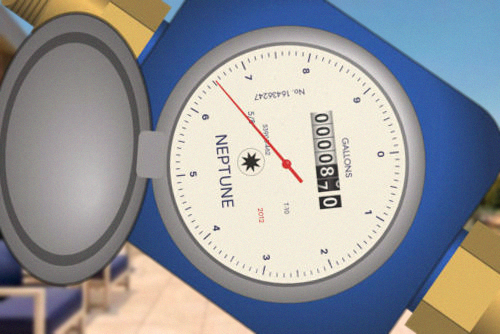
866.5 gal
